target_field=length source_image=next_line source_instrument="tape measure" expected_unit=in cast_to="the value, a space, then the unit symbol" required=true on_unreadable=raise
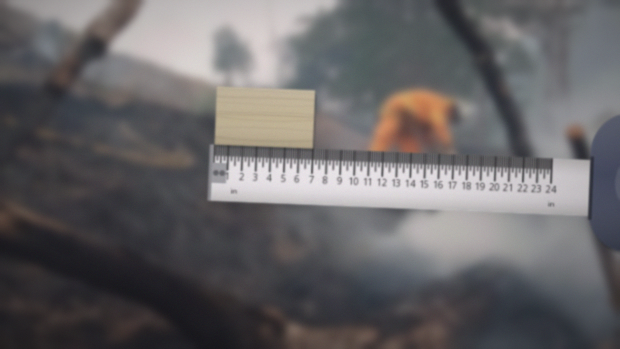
7 in
